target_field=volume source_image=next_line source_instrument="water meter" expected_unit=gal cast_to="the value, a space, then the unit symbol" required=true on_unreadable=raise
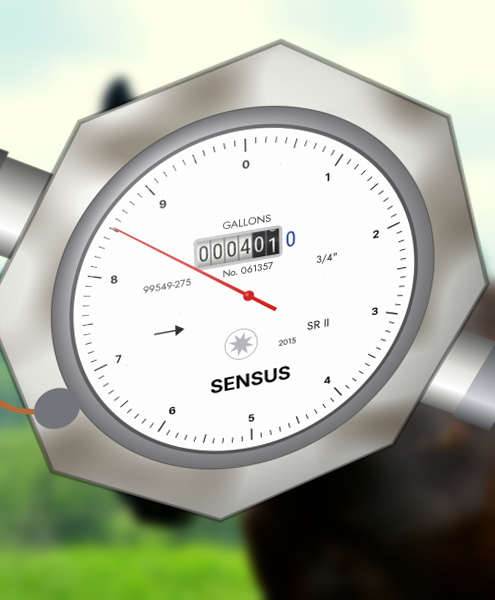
4008.5 gal
